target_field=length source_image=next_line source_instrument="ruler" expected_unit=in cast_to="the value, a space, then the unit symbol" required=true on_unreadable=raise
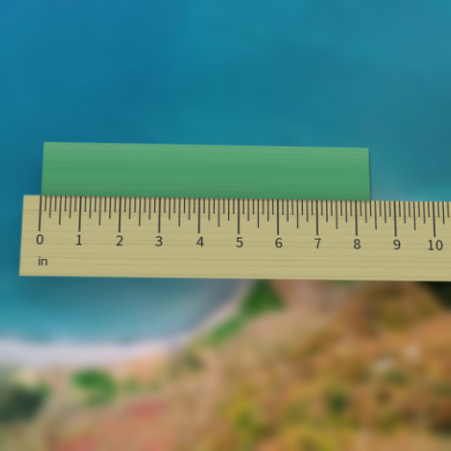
8.375 in
